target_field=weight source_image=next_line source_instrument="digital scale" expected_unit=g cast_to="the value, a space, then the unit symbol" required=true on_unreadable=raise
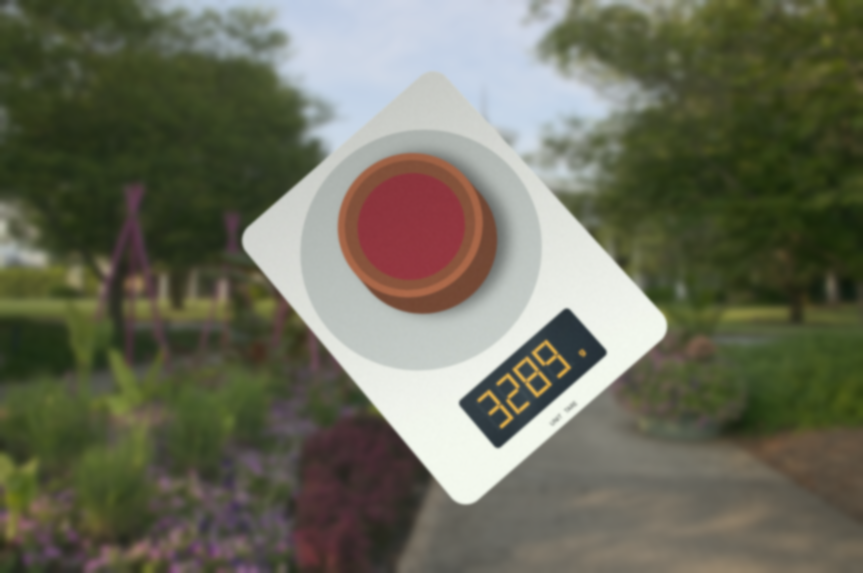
3289 g
